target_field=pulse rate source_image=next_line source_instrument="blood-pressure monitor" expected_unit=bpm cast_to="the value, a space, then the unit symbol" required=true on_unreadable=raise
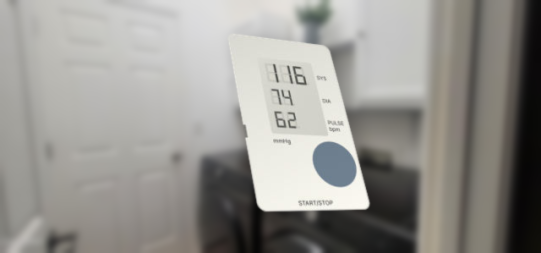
62 bpm
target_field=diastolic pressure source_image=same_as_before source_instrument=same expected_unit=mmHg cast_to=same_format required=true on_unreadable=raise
74 mmHg
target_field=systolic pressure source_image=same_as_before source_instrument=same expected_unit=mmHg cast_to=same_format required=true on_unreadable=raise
116 mmHg
